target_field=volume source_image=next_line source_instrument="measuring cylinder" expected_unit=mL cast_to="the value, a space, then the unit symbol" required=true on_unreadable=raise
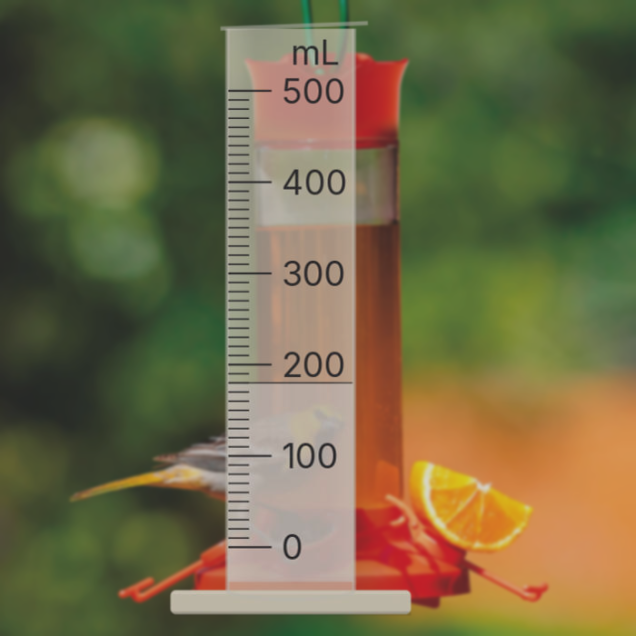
180 mL
